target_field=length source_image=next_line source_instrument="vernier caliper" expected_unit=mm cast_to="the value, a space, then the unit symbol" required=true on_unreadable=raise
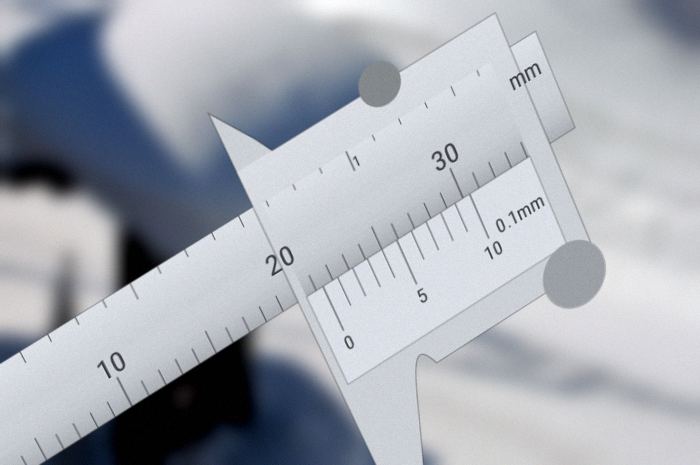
21.4 mm
